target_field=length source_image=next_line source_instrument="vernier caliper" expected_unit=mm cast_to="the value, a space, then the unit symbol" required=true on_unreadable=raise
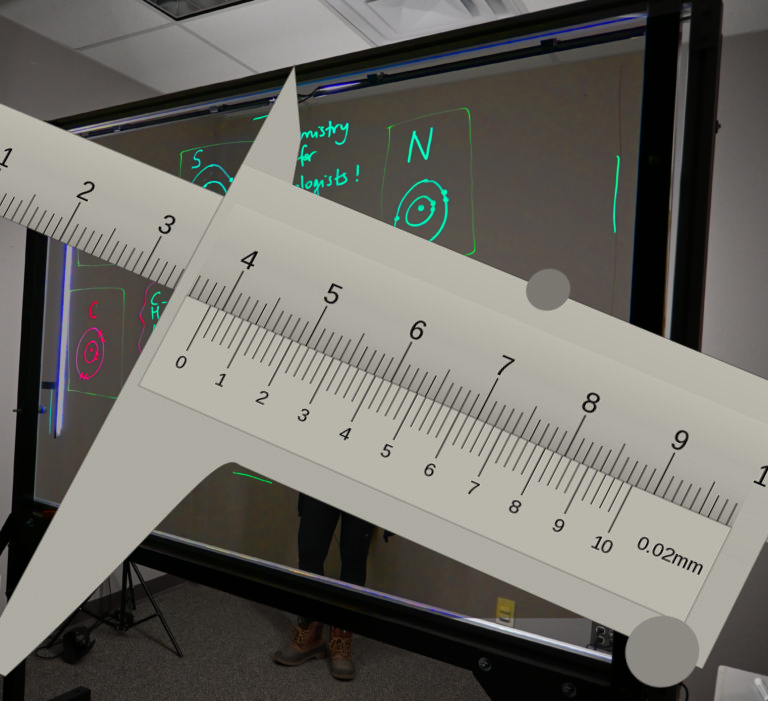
38.6 mm
